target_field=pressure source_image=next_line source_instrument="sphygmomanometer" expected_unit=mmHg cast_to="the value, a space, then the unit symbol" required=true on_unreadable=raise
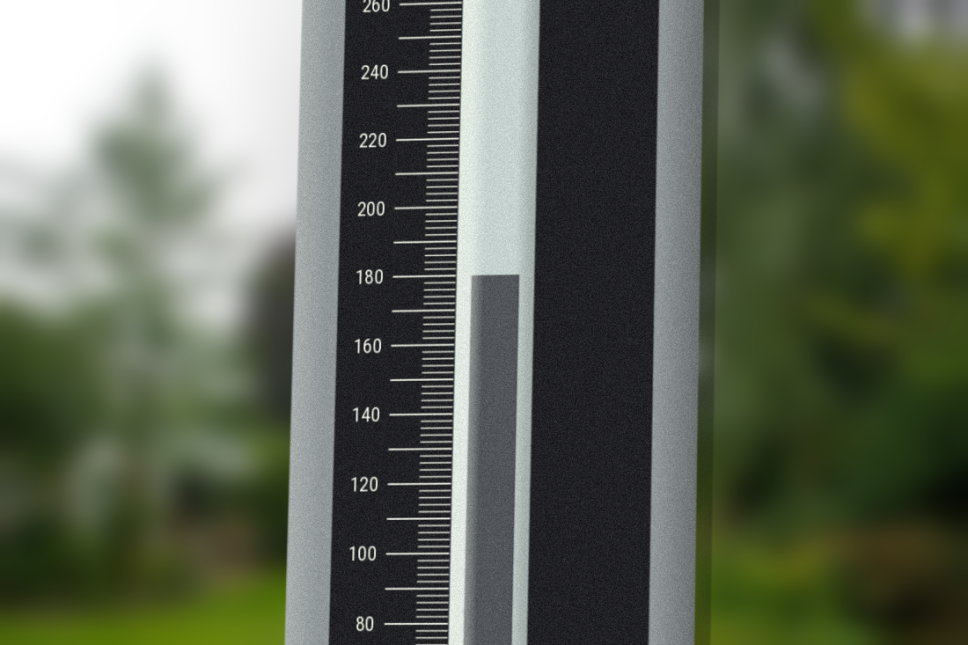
180 mmHg
